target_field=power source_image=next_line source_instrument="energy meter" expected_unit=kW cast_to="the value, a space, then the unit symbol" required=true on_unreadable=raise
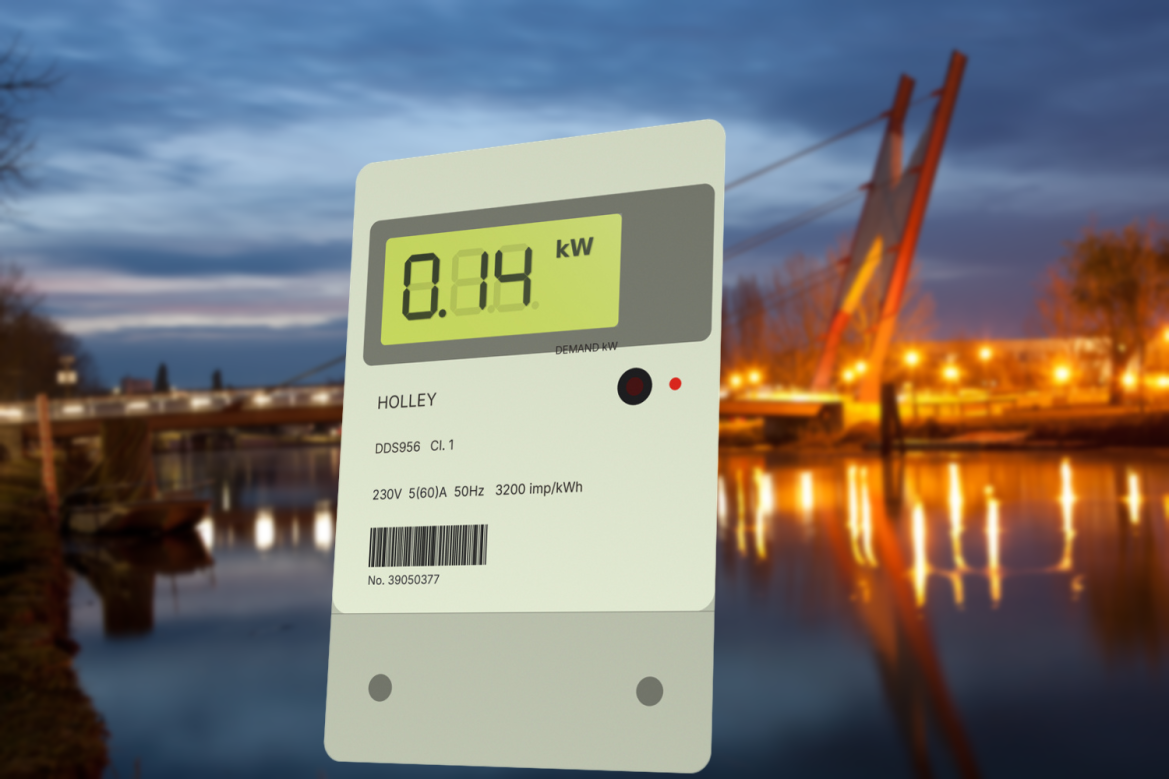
0.14 kW
